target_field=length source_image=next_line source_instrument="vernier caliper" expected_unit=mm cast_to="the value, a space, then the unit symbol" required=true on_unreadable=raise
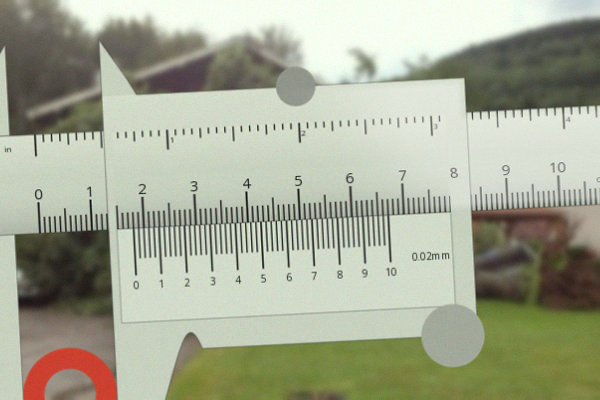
18.0 mm
